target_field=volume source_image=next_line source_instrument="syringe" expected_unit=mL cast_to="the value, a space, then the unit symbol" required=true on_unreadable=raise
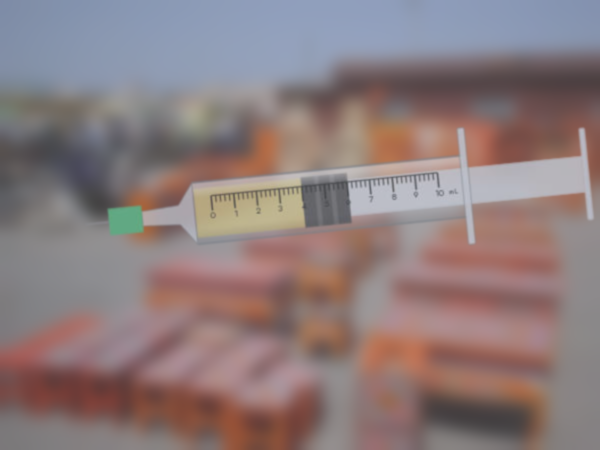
4 mL
